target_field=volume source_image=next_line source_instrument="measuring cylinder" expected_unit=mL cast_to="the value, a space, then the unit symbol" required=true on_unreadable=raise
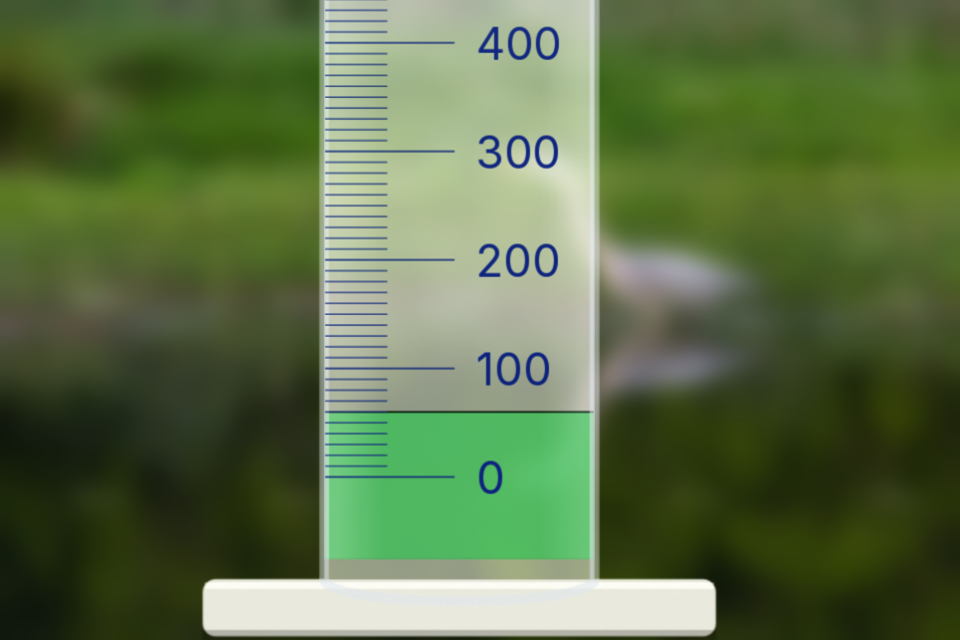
60 mL
